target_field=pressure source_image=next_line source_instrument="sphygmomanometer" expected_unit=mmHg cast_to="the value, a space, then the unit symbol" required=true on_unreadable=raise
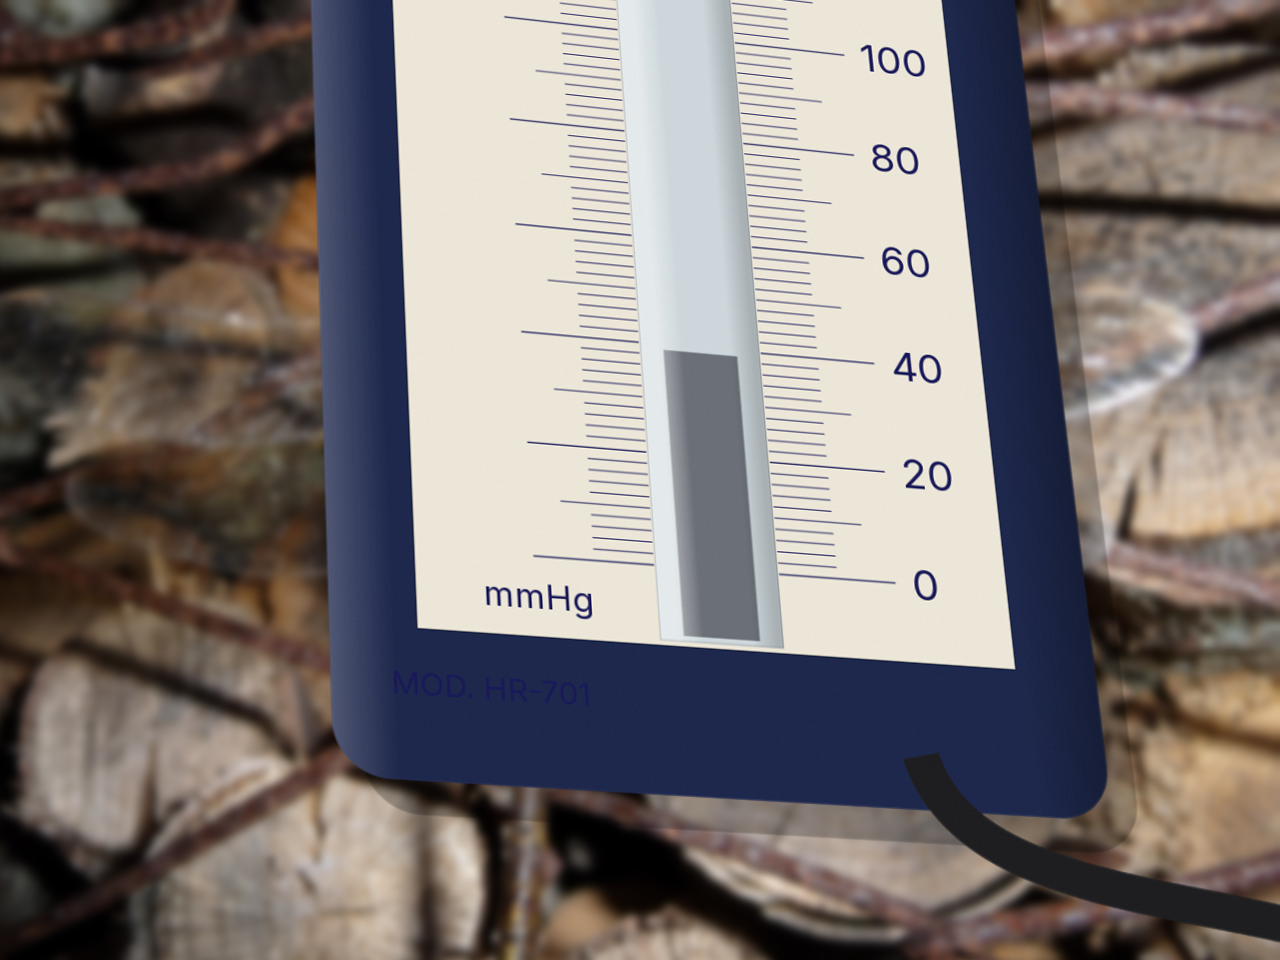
39 mmHg
